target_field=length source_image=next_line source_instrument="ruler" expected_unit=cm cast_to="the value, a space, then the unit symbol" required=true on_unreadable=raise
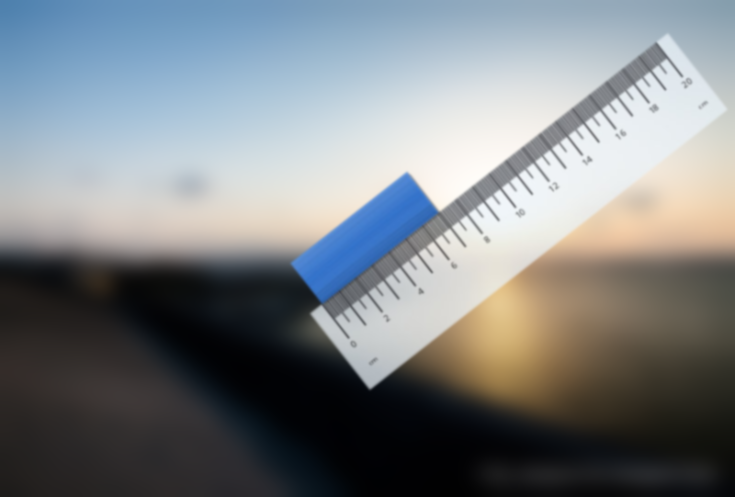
7 cm
